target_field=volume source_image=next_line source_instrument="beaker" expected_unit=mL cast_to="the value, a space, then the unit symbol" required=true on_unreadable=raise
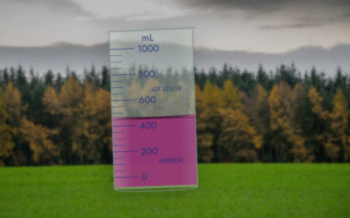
450 mL
